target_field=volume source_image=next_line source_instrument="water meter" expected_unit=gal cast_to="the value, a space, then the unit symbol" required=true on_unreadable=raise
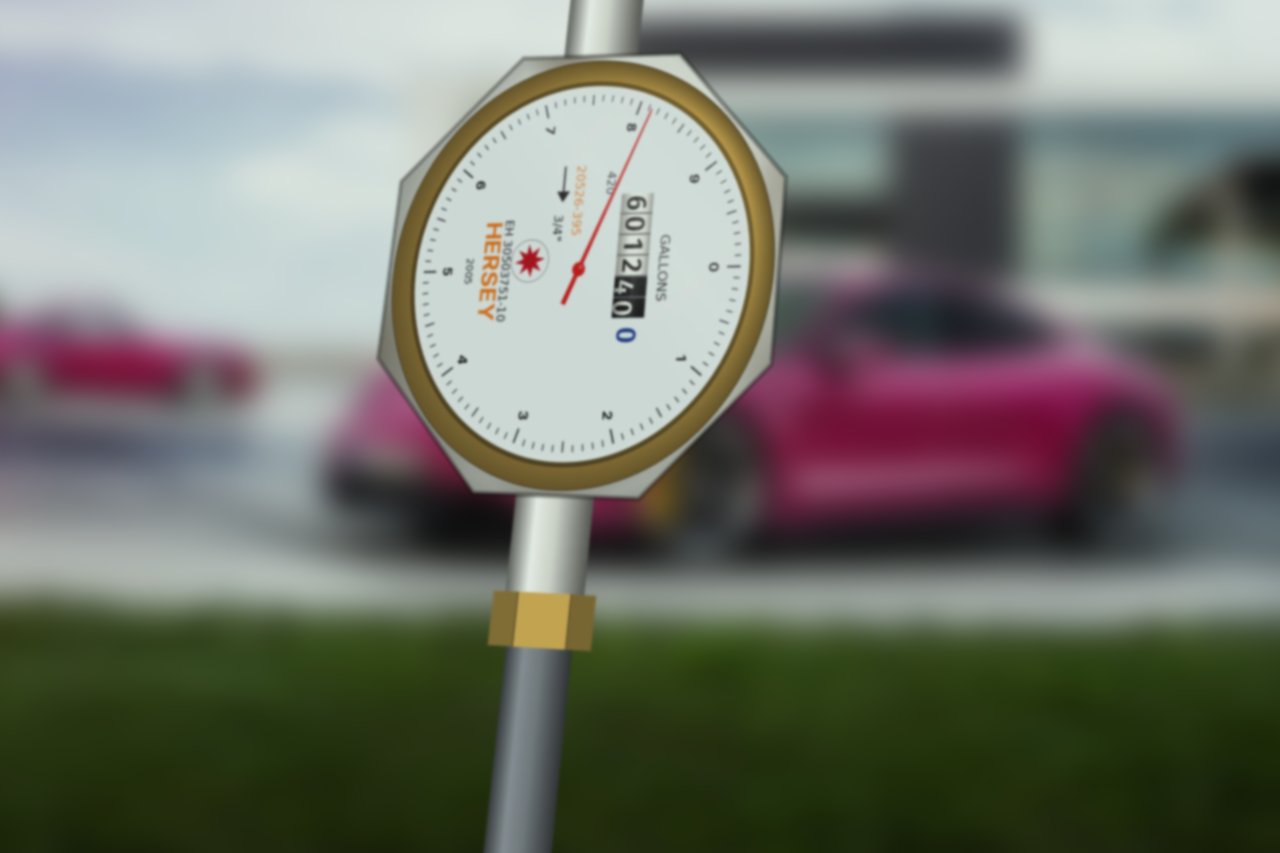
6012398.1 gal
